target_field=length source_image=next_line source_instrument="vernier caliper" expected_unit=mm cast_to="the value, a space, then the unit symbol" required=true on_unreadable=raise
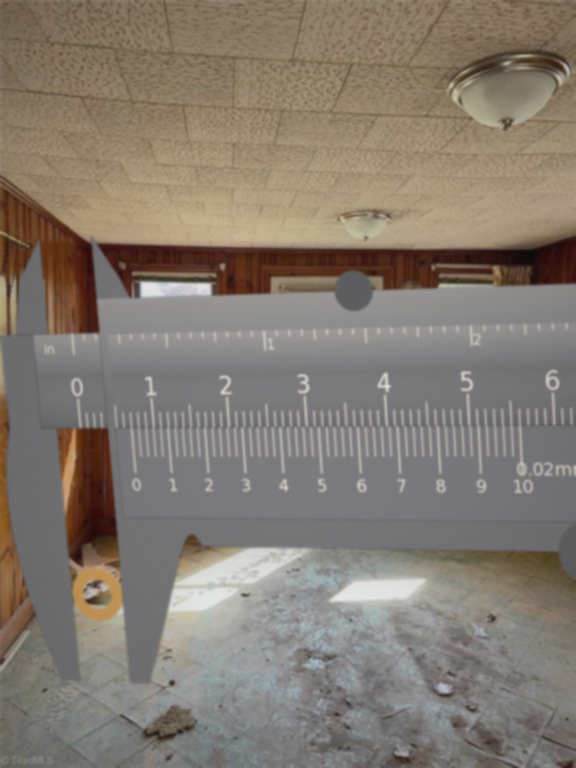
7.0 mm
